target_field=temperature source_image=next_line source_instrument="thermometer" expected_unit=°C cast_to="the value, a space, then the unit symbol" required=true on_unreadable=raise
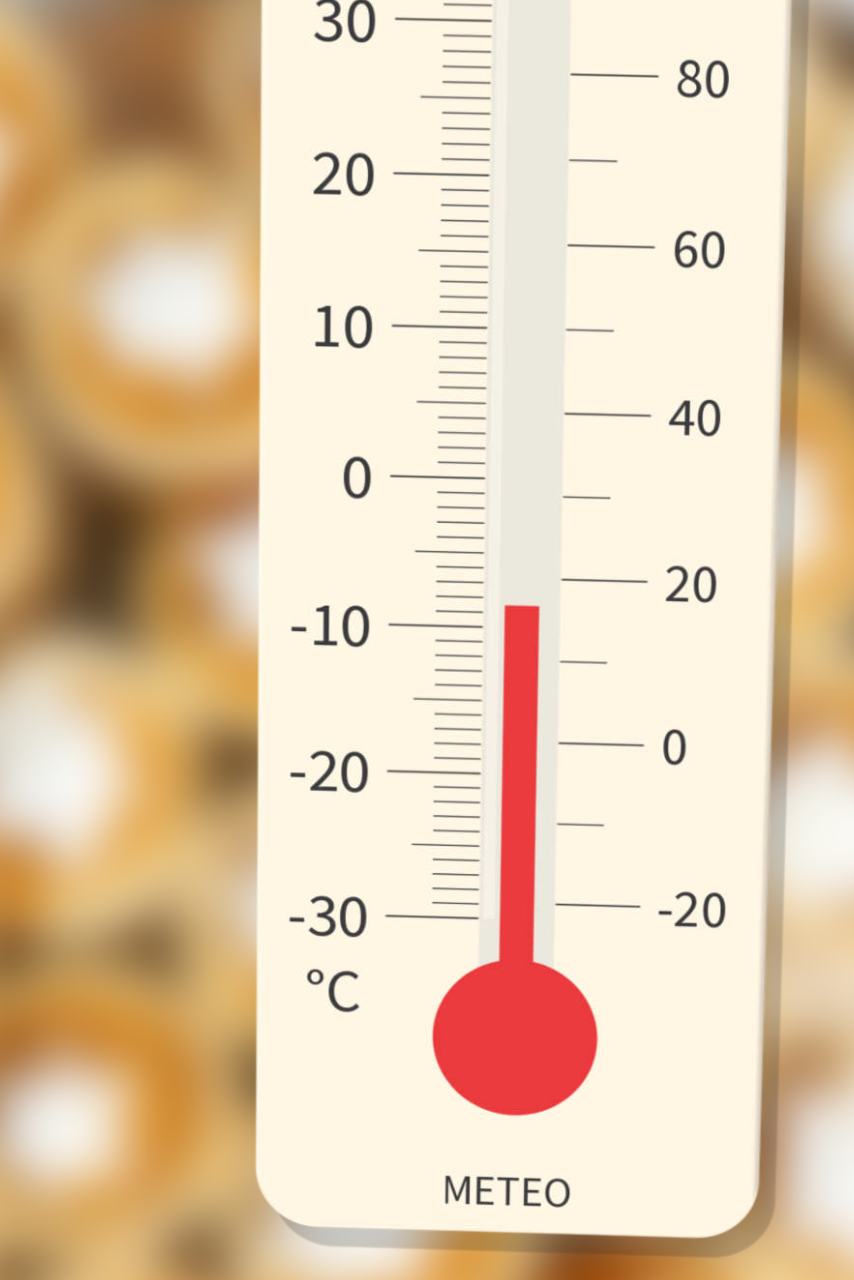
-8.5 °C
